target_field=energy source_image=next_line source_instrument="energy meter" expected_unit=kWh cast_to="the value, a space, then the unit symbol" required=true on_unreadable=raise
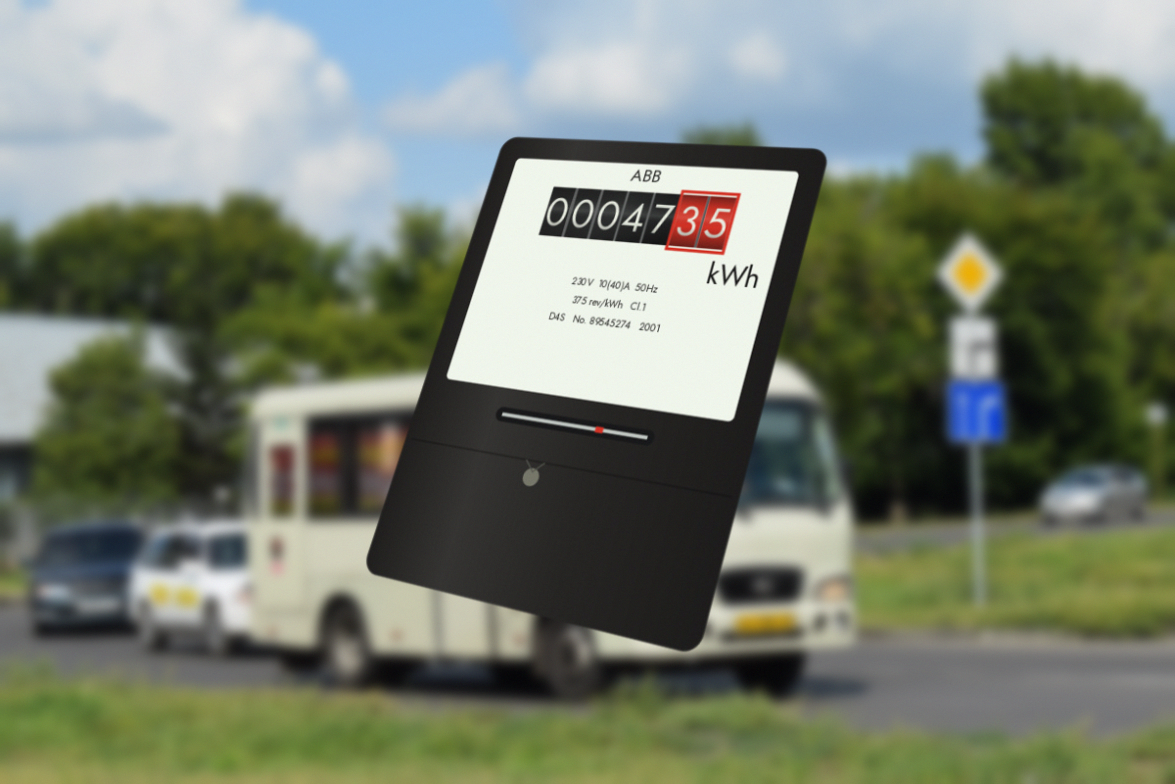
47.35 kWh
